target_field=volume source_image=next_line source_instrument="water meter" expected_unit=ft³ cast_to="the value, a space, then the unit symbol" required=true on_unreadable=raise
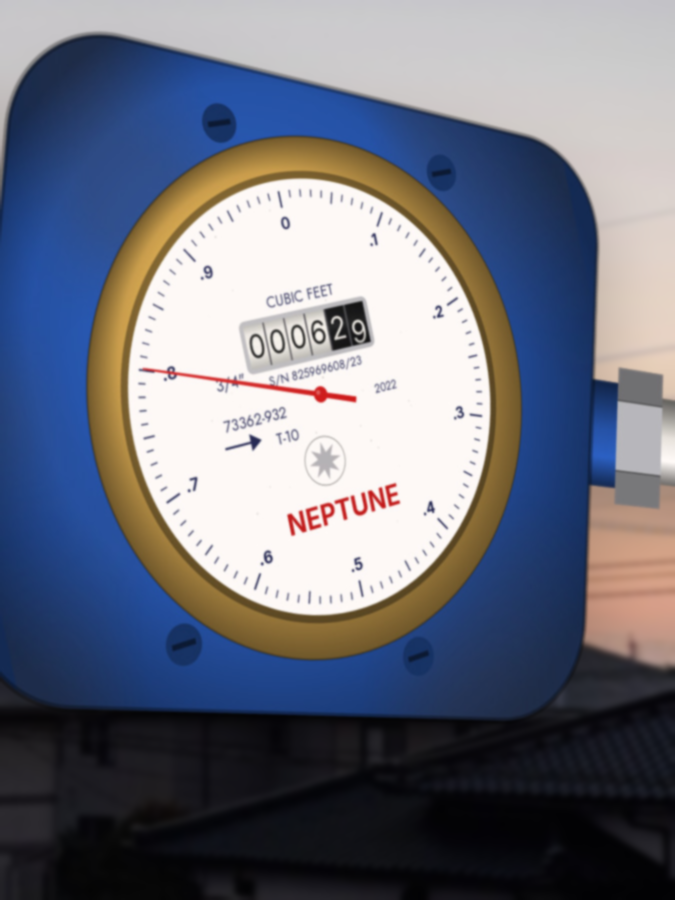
628.80 ft³
